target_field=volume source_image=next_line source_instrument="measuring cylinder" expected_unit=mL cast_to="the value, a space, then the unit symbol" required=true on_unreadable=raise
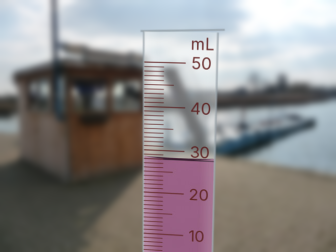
28 mL
